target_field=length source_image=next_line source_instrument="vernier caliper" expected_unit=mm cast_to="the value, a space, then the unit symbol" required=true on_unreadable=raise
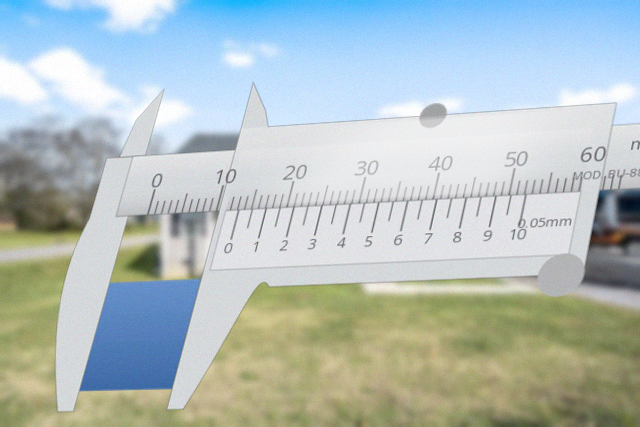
13.2 mm
